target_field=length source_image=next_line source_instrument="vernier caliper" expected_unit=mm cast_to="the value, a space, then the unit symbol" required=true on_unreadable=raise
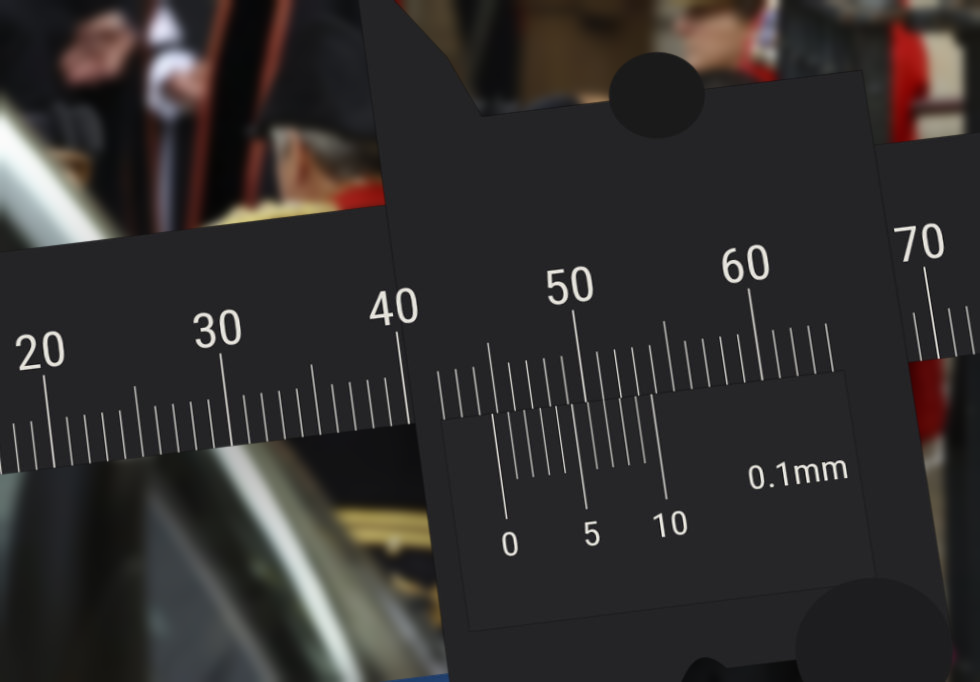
44.7 mm
